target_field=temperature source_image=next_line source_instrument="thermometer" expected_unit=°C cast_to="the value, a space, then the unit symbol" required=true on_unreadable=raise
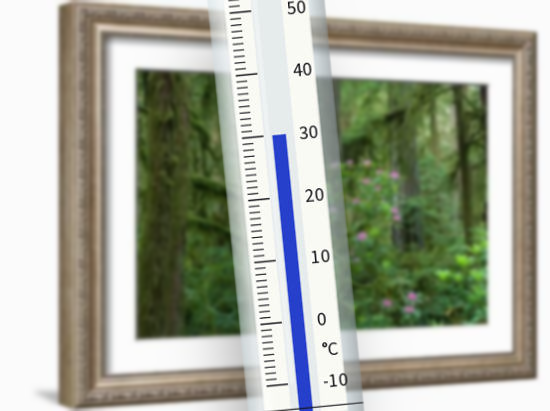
30 °C
